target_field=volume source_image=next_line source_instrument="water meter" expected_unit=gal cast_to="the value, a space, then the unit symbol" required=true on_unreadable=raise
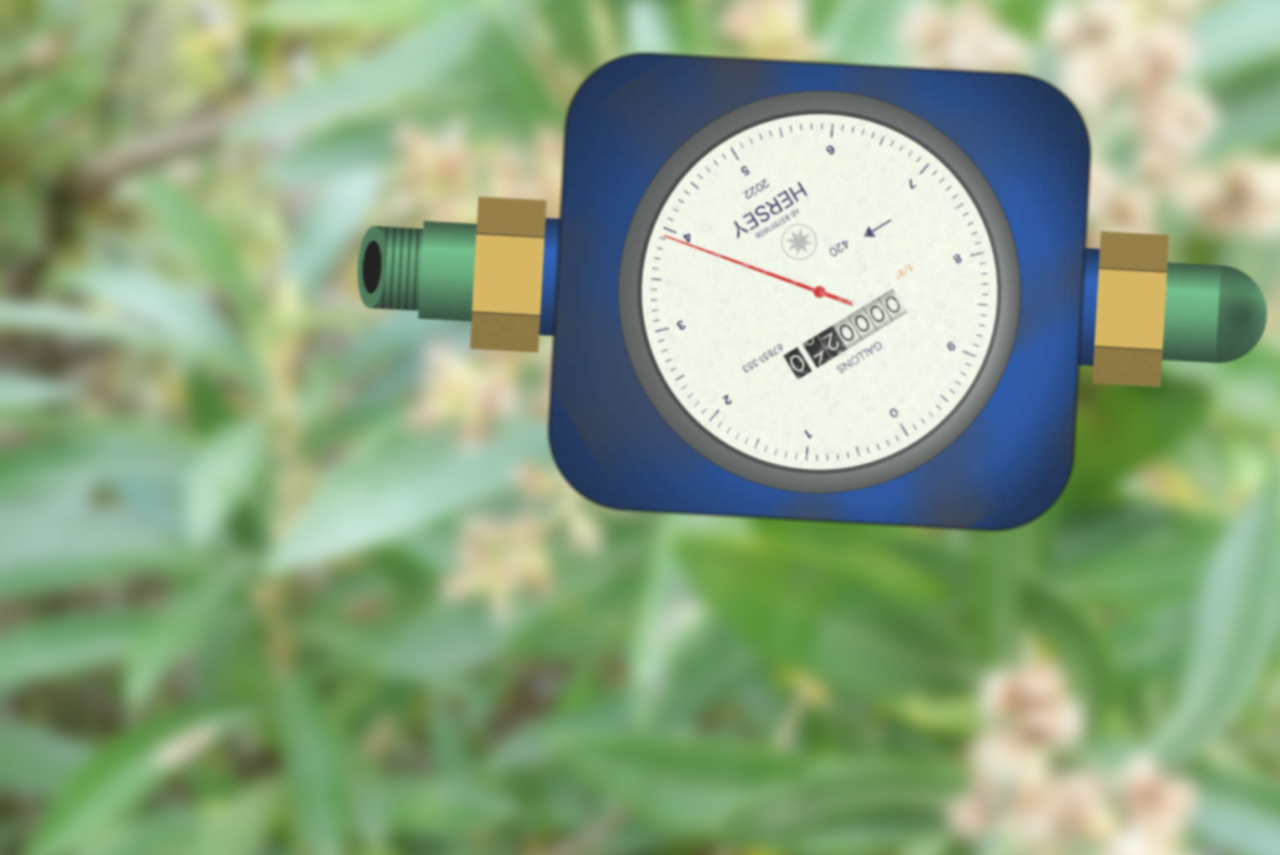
223.9 gal
